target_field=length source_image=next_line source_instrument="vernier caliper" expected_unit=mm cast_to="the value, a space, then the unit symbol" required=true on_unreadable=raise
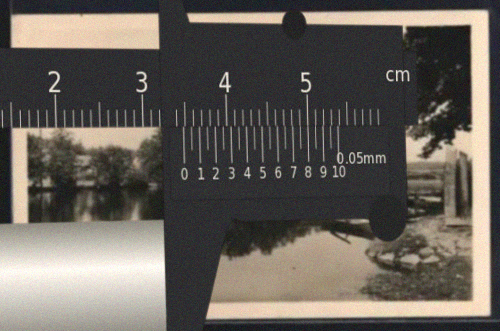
34.8 mm
